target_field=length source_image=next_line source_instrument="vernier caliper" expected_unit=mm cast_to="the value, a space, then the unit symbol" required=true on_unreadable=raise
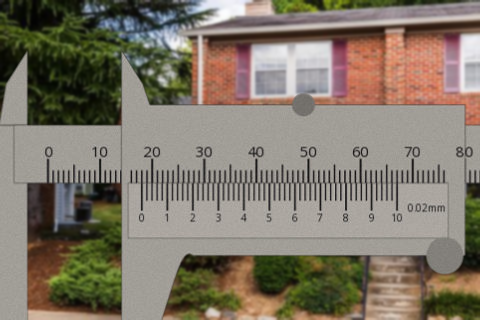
18.0 mm
